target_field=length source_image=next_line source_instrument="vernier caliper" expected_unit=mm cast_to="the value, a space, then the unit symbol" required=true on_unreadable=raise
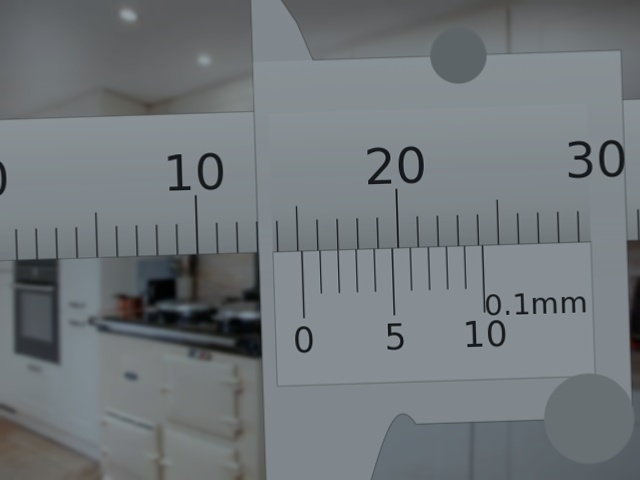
15.2 mm
